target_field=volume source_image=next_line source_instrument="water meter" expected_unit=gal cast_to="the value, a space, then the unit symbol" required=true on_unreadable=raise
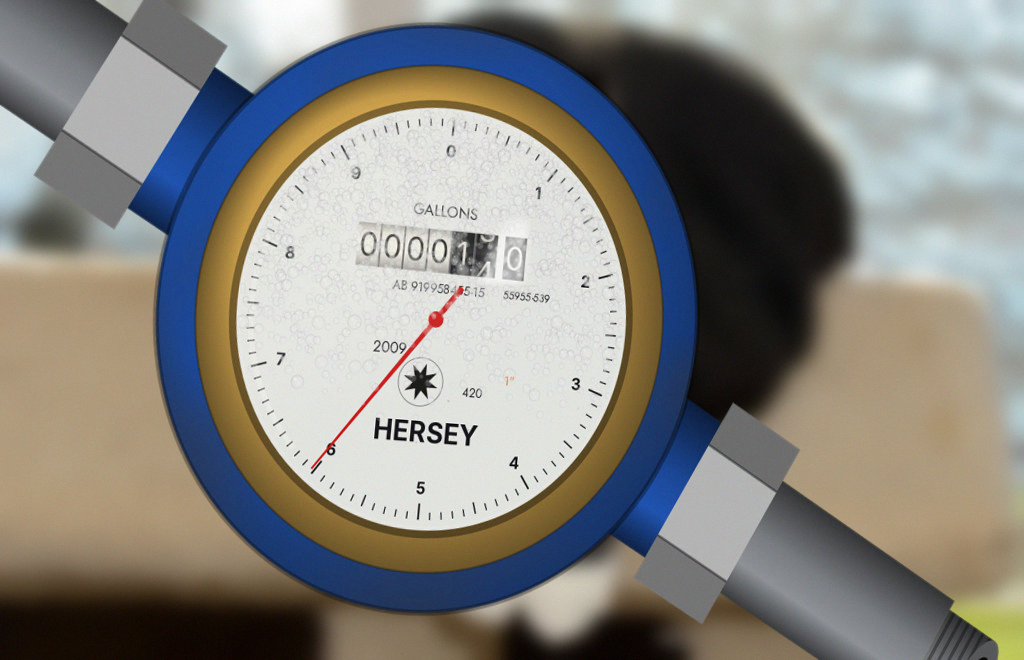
136.0 gal
